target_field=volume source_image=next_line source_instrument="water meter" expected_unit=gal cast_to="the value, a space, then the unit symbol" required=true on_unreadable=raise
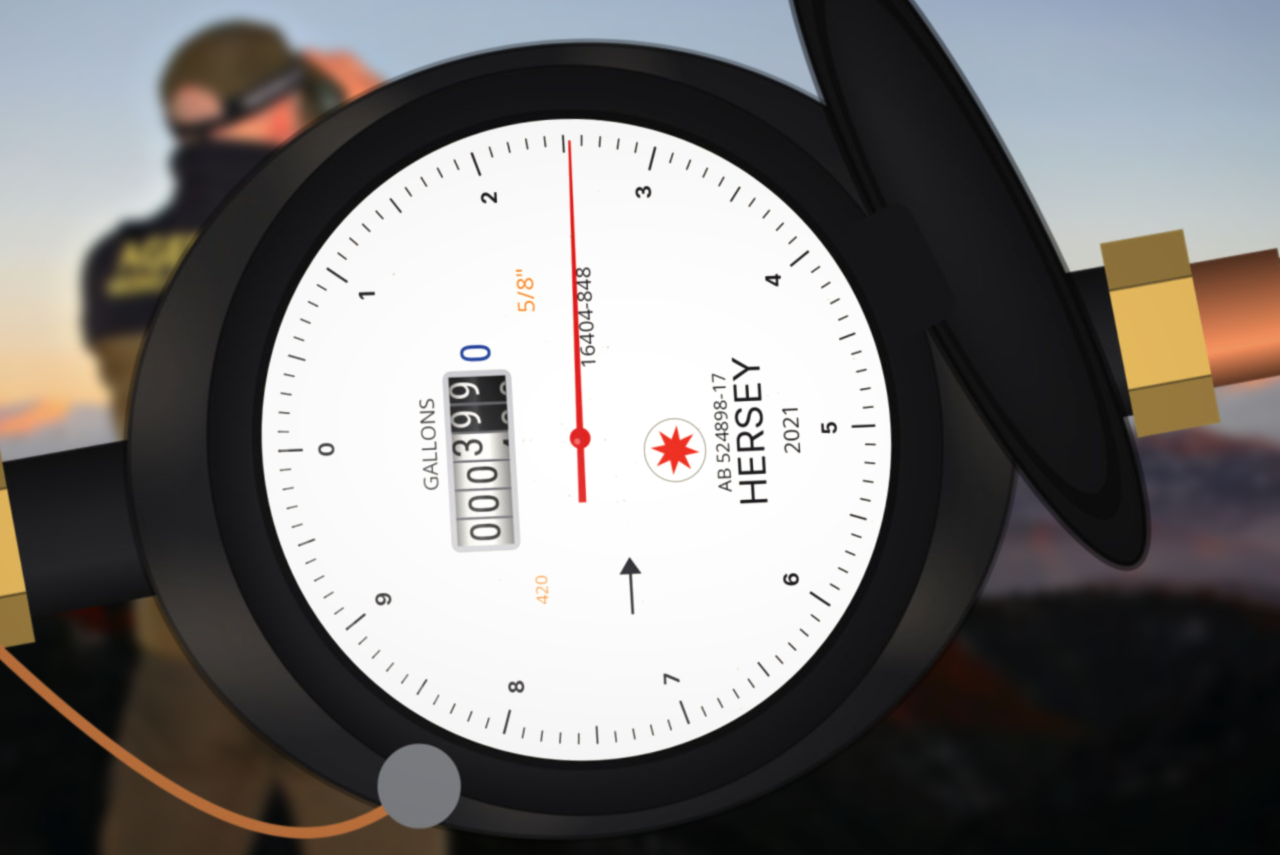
3992.5 gal
